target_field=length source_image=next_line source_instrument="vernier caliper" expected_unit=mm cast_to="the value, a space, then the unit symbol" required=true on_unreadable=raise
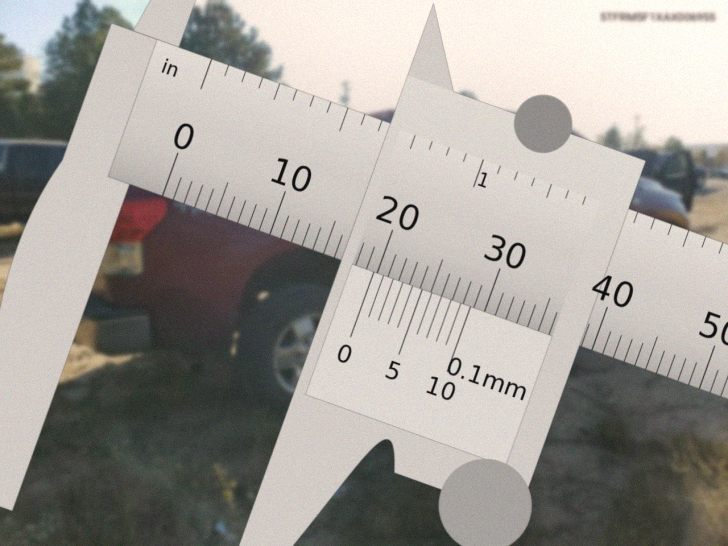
19.7 mm
